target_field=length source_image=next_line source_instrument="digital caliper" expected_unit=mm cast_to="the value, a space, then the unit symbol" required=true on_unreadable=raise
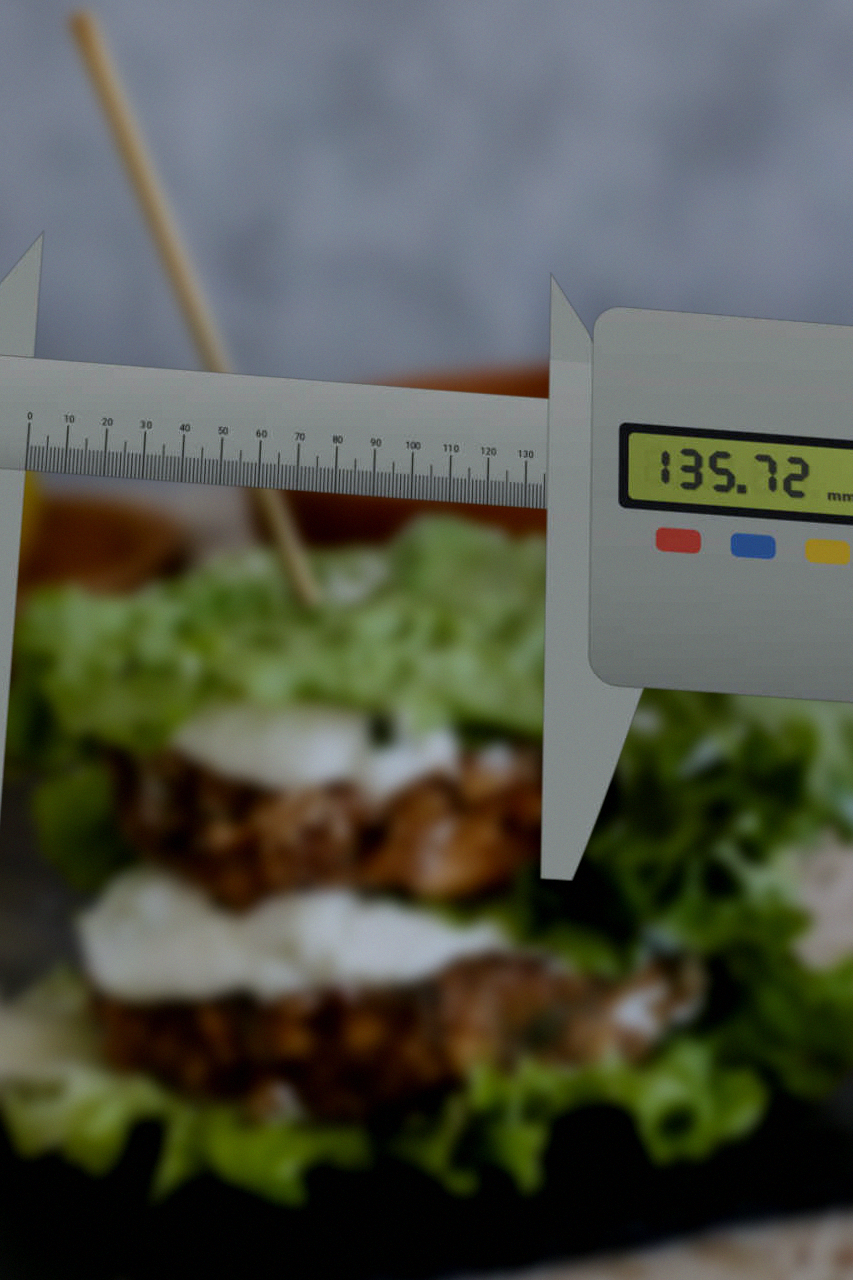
135.72 mm
